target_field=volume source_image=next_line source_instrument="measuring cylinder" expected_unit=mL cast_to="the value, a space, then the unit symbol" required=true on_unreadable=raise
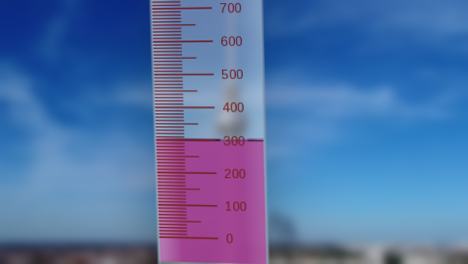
300 mL
